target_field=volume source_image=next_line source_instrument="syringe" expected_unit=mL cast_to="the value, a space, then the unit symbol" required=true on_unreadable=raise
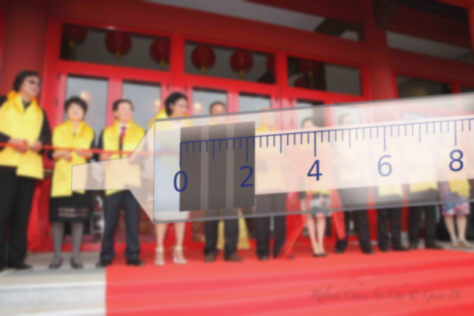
0 mL
